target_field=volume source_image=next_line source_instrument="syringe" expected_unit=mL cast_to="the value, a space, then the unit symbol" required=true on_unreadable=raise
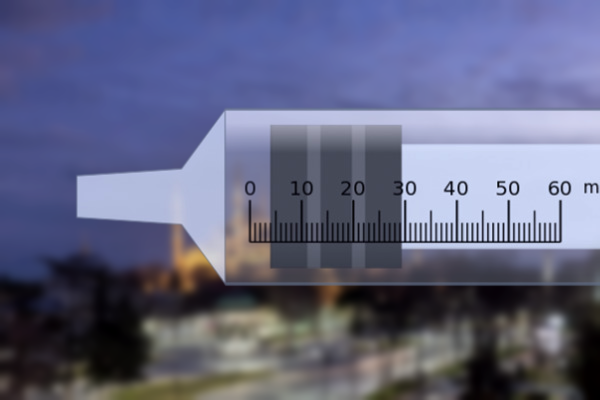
4 mL
